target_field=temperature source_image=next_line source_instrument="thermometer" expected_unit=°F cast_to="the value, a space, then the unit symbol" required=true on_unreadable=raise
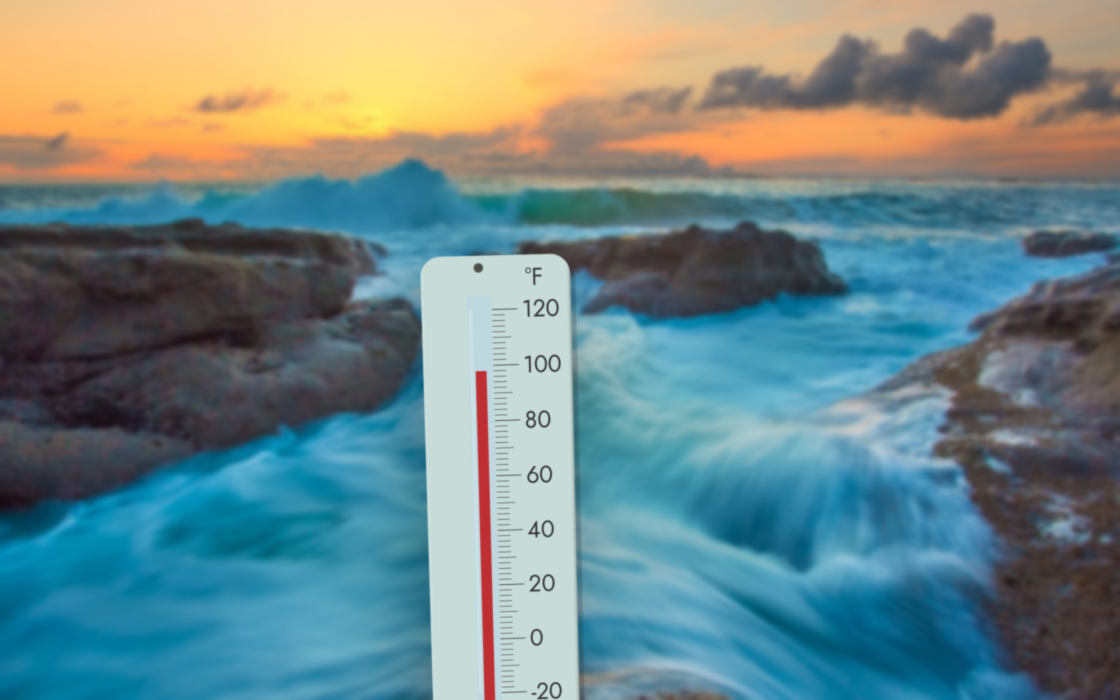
98 °F
